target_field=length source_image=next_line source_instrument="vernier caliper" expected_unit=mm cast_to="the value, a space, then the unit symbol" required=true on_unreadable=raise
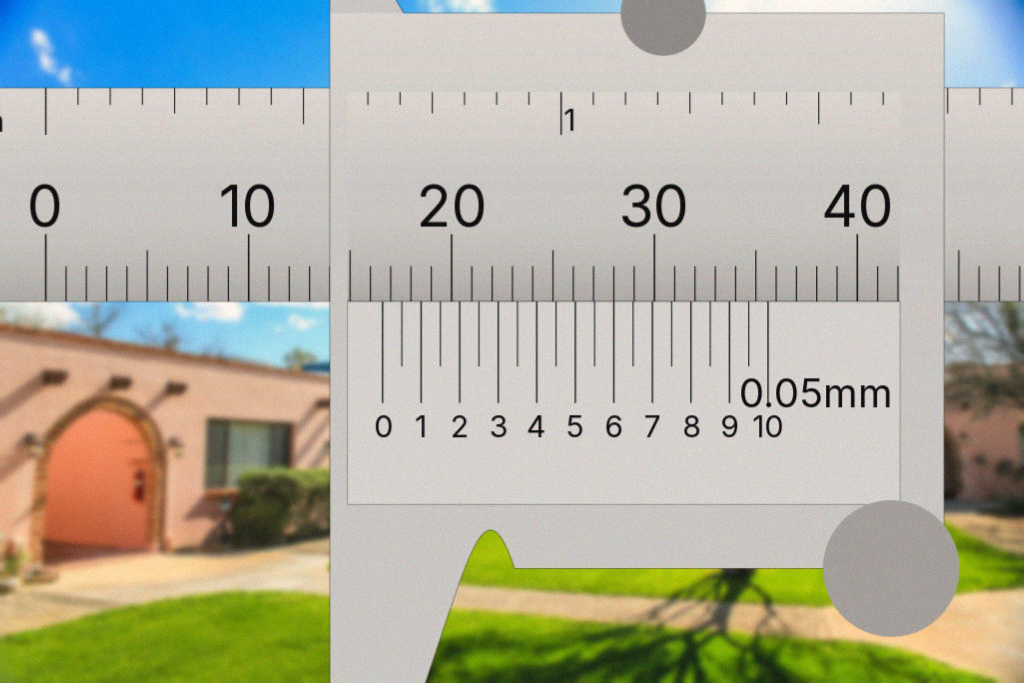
16.6 mm
